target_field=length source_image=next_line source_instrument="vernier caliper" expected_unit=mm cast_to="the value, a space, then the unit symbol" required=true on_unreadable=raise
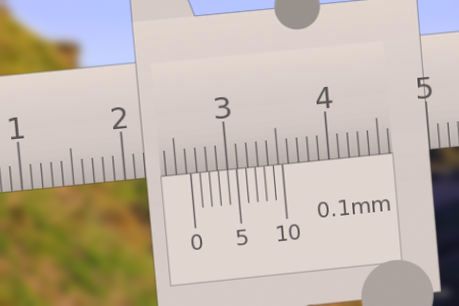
26.4 mm
